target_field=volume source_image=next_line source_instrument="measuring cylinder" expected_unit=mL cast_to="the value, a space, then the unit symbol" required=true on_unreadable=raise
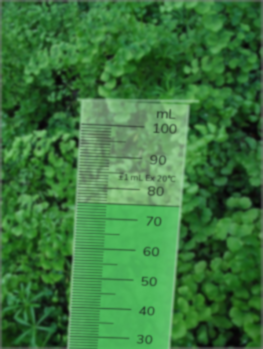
75 mL
